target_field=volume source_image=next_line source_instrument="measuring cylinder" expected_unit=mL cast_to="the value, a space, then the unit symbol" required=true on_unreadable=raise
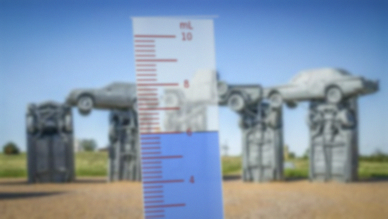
6 mL
